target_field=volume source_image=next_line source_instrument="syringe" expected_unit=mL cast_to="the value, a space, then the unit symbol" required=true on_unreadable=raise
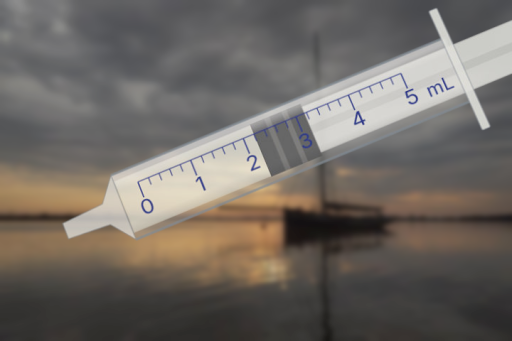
2.2 mL
